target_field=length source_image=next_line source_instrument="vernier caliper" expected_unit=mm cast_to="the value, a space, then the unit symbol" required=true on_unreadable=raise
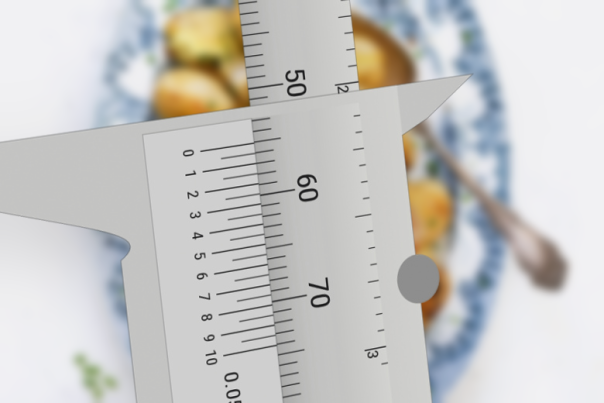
55.1 mm
